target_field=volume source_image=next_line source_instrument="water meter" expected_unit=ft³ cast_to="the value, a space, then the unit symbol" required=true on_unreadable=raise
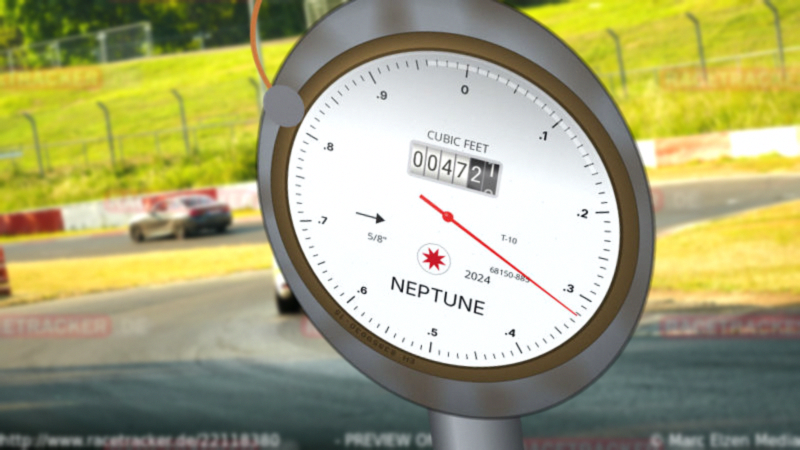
4721.32 ft³
